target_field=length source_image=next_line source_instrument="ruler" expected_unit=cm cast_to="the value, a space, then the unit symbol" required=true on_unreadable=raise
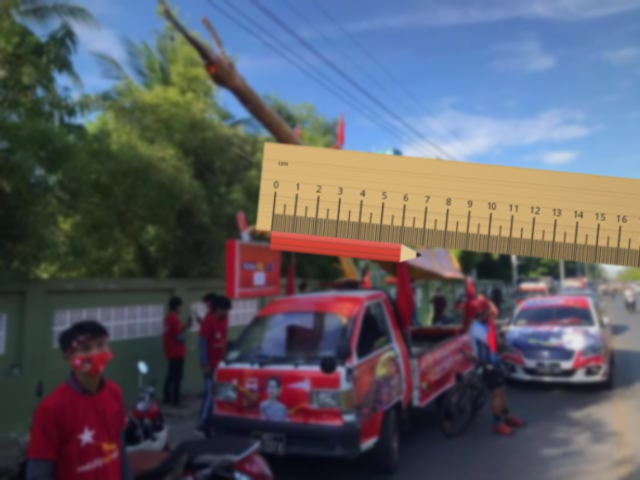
7 cm
